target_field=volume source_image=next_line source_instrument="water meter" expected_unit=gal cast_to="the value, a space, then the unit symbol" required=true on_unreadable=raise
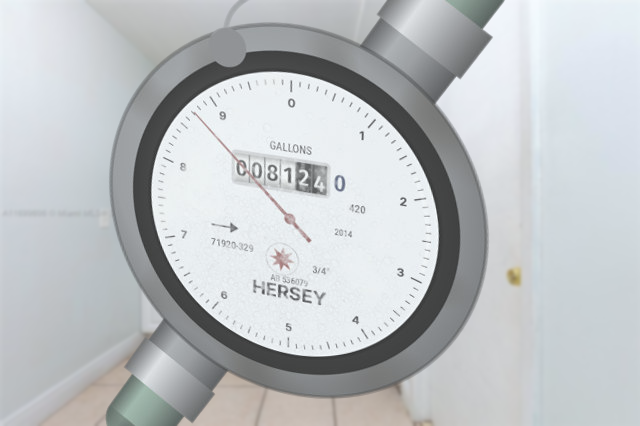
81238.7 gal
